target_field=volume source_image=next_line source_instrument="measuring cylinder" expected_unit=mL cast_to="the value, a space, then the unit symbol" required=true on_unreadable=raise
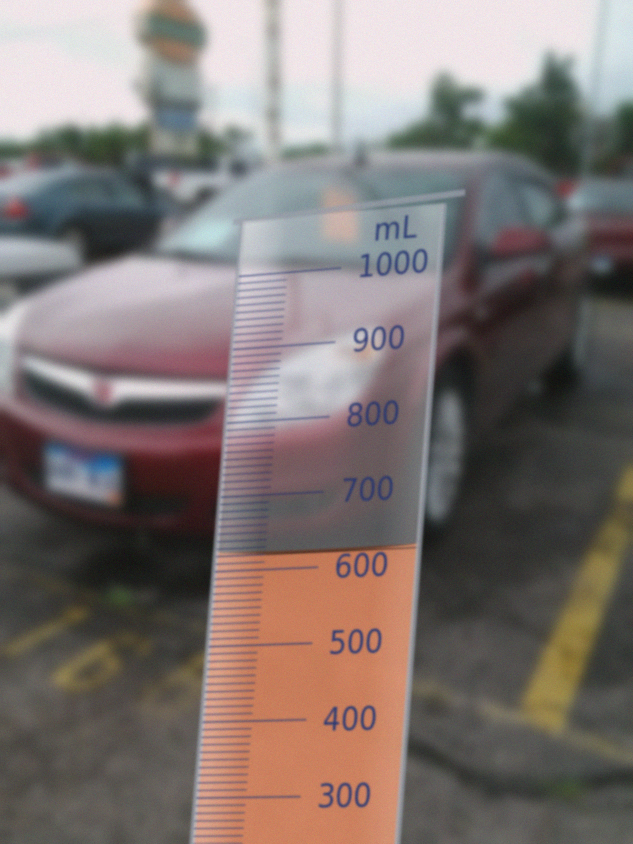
620 mL
